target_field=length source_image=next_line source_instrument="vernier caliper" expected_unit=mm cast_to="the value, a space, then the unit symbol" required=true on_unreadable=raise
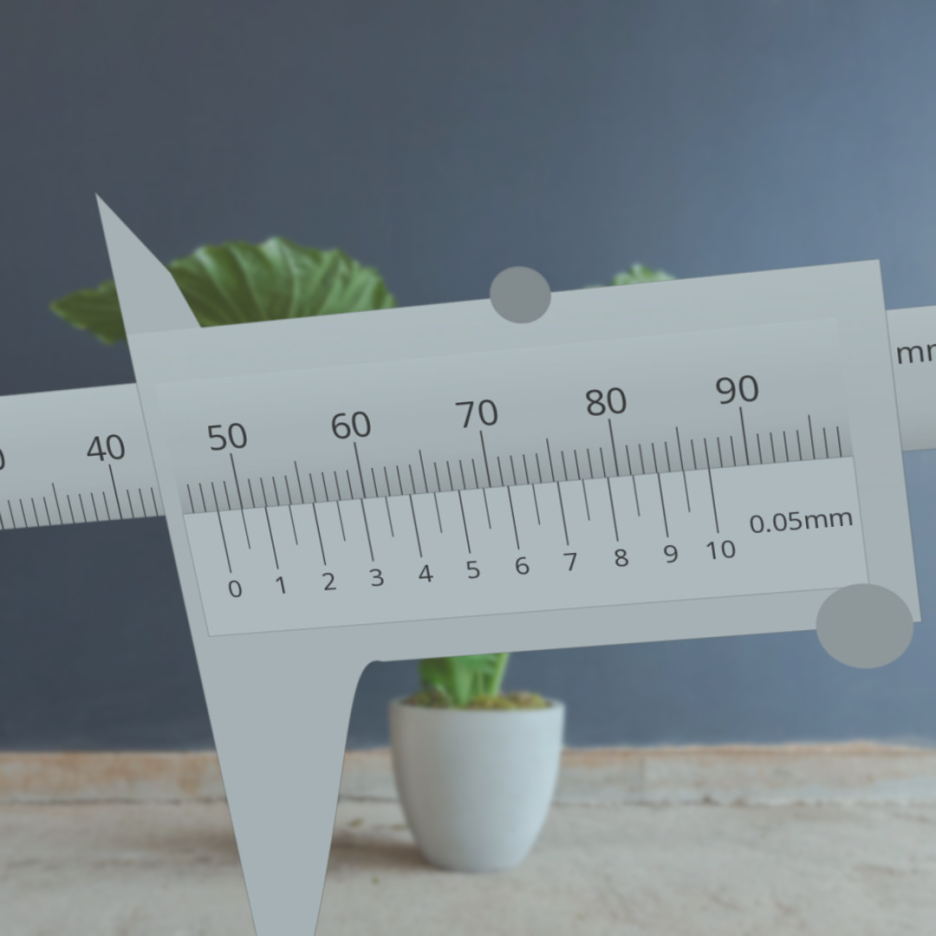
48.0 mm
